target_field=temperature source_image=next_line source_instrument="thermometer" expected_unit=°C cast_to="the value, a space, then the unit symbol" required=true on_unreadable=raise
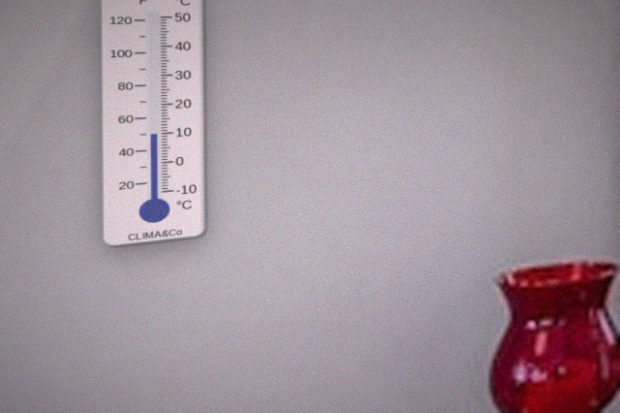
10 °C
